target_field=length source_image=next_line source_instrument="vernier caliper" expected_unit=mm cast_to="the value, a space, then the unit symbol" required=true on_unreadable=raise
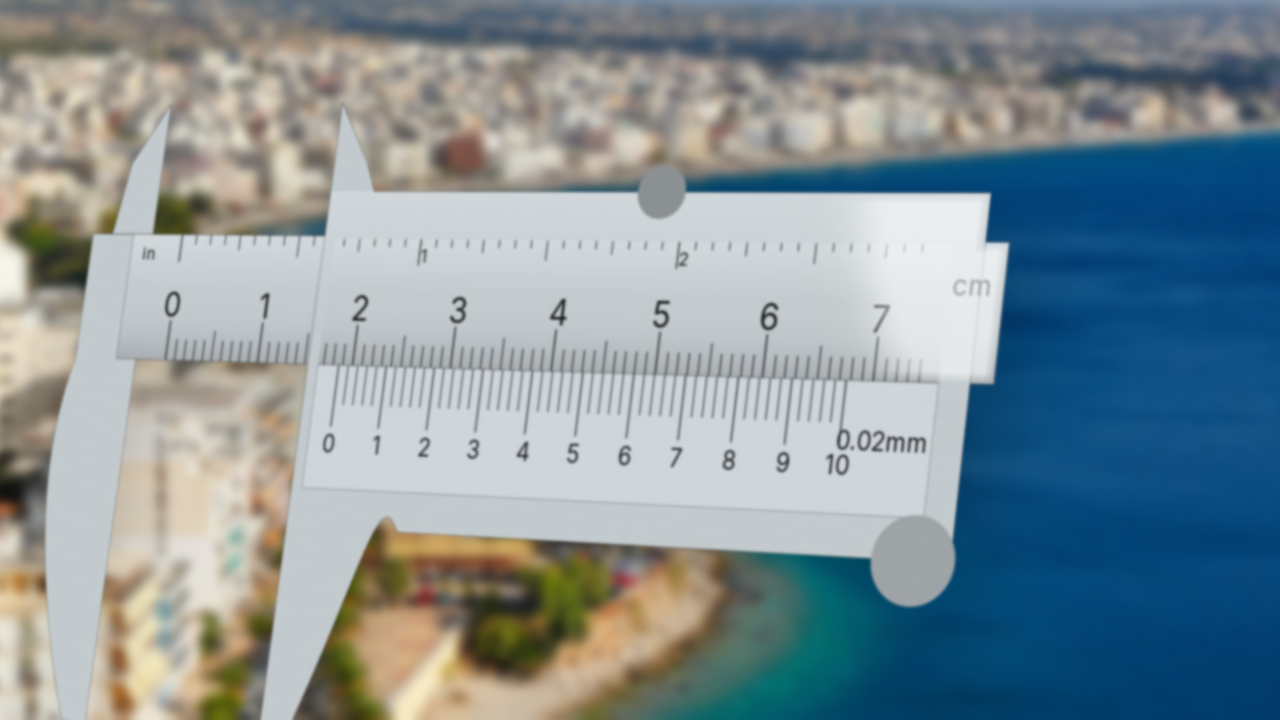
18.6 mm
